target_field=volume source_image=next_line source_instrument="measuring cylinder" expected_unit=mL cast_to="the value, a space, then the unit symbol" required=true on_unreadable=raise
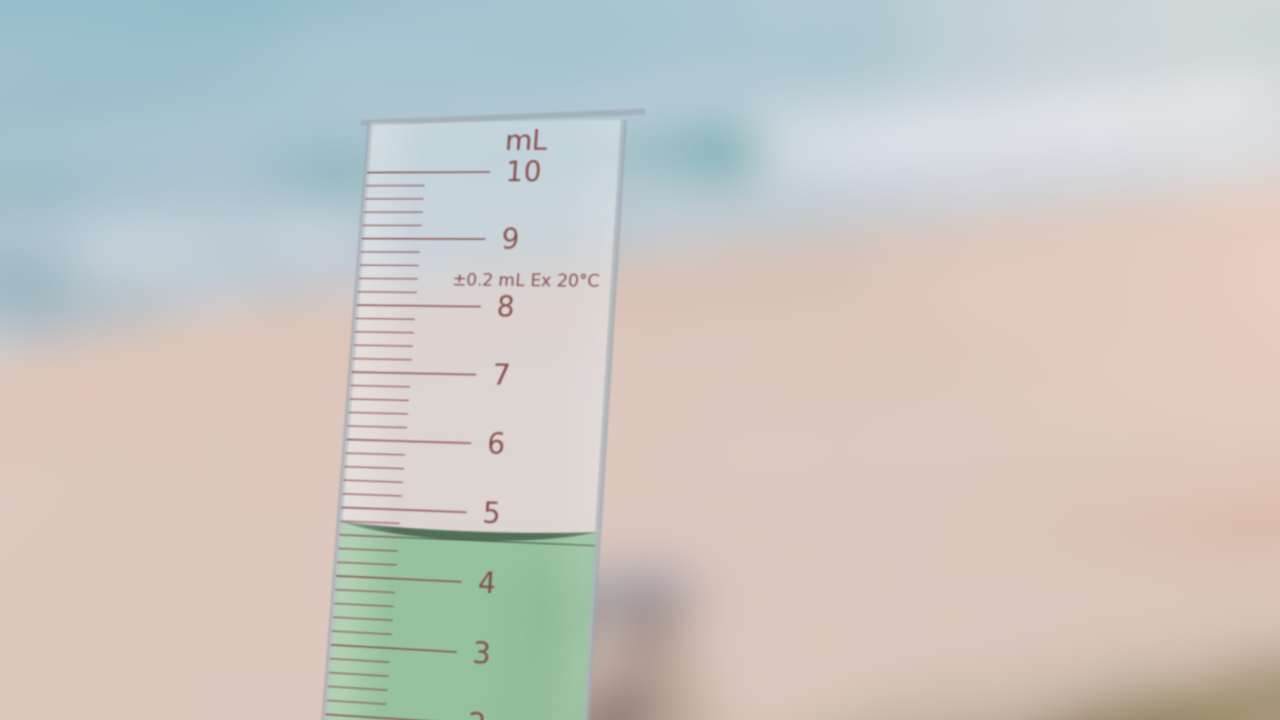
4.6 mL
